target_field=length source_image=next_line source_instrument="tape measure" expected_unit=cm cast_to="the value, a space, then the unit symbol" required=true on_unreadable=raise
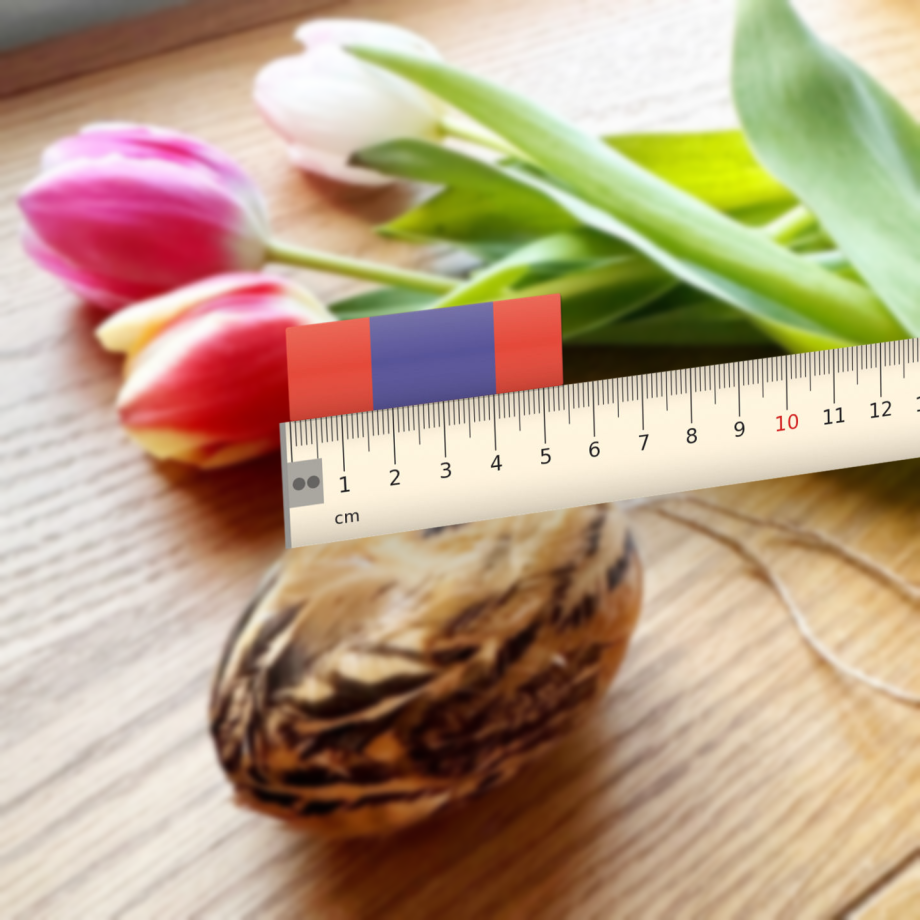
5.4 cm
